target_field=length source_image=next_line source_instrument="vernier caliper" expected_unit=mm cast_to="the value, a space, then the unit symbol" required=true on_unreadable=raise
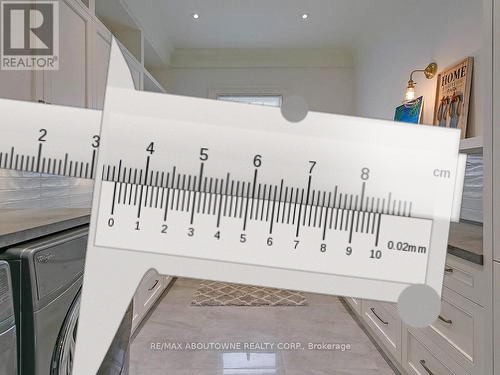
34.6 mm
